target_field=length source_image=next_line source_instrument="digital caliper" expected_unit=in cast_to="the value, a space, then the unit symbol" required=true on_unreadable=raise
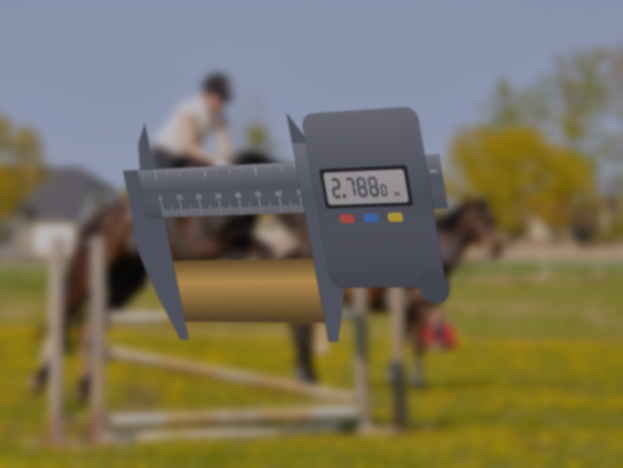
2.7880 in
